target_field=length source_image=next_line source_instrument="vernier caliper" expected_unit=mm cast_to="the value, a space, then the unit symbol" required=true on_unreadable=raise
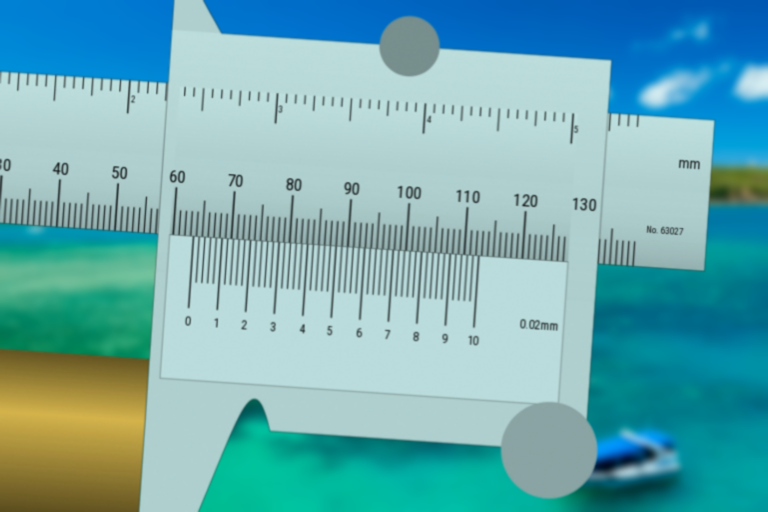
63.5 mm
